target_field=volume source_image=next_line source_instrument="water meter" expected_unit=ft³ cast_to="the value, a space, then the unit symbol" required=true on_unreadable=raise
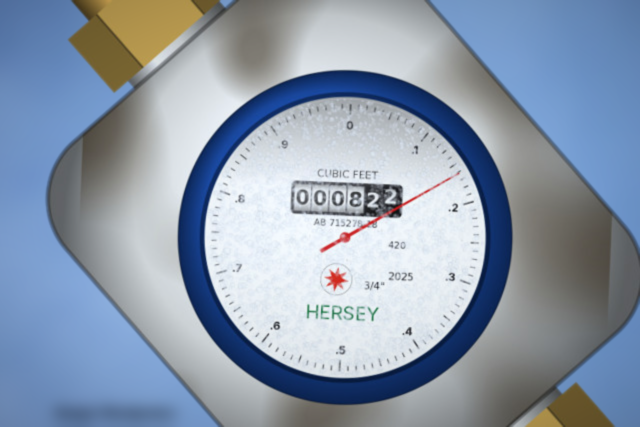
822.16 ft³
